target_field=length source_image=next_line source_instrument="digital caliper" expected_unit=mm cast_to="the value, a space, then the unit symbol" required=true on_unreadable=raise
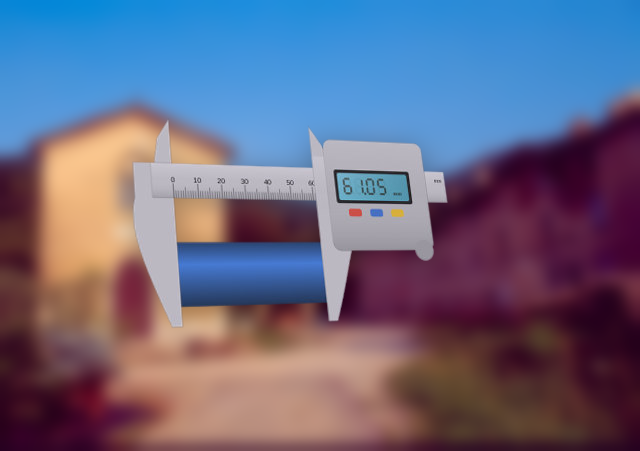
61.05 mm
